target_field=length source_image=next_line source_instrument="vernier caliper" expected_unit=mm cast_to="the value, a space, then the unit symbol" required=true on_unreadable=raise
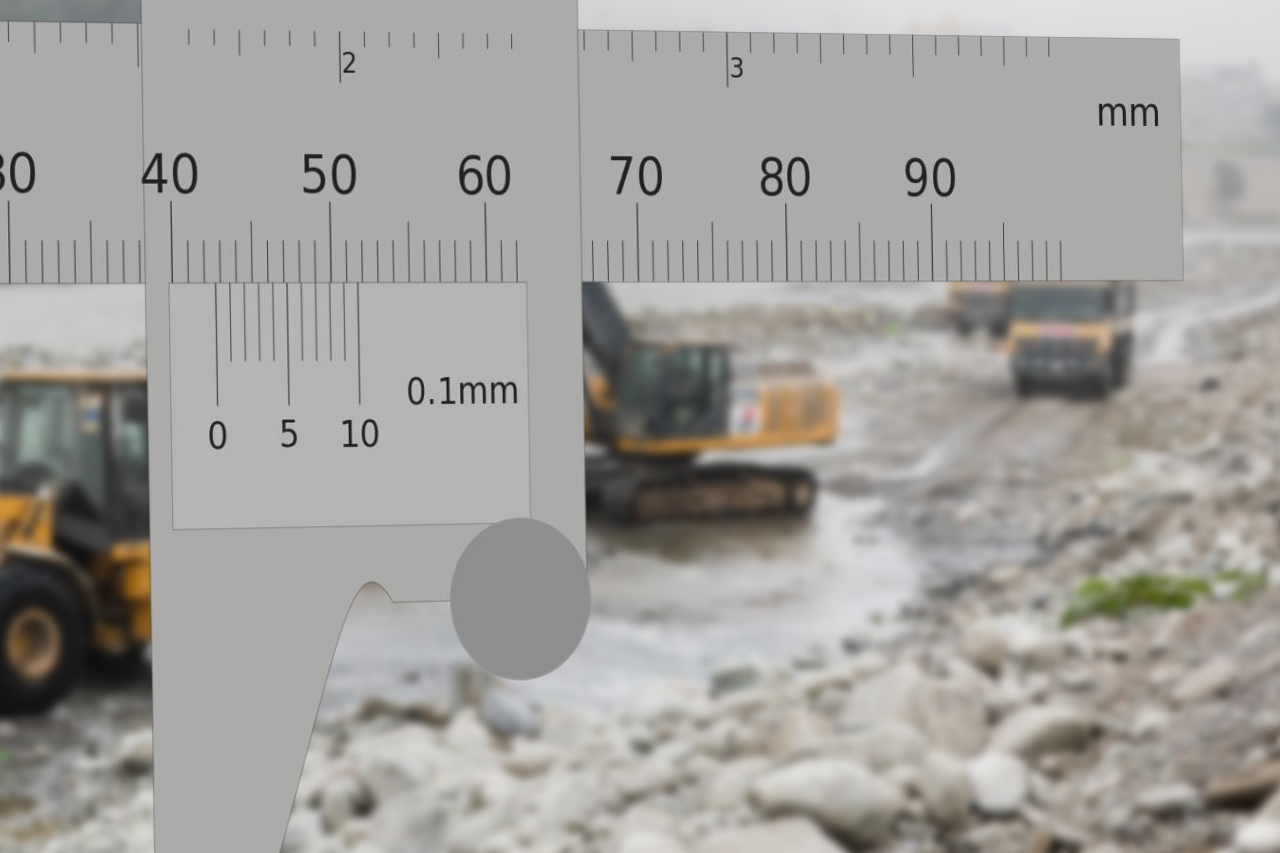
42.7 mm
